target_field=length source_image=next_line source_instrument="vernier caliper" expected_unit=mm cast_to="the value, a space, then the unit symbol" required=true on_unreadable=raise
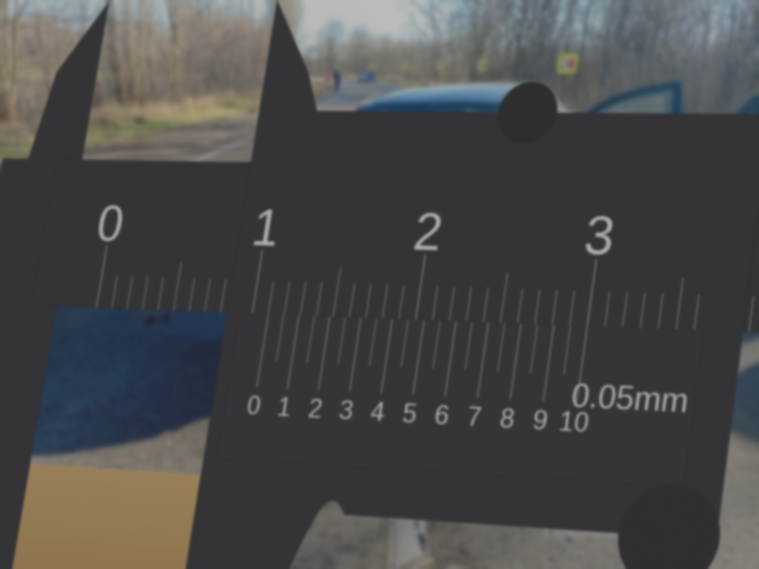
11.0 mm
